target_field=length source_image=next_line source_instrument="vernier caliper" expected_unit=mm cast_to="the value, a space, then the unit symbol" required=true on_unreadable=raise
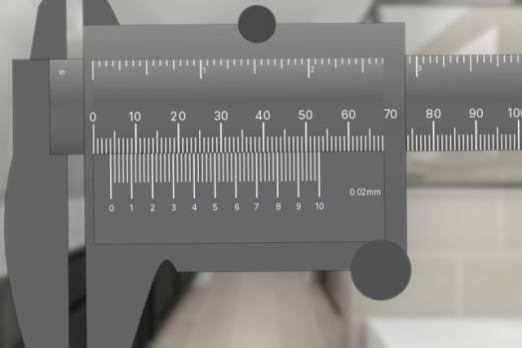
4.0 mm
